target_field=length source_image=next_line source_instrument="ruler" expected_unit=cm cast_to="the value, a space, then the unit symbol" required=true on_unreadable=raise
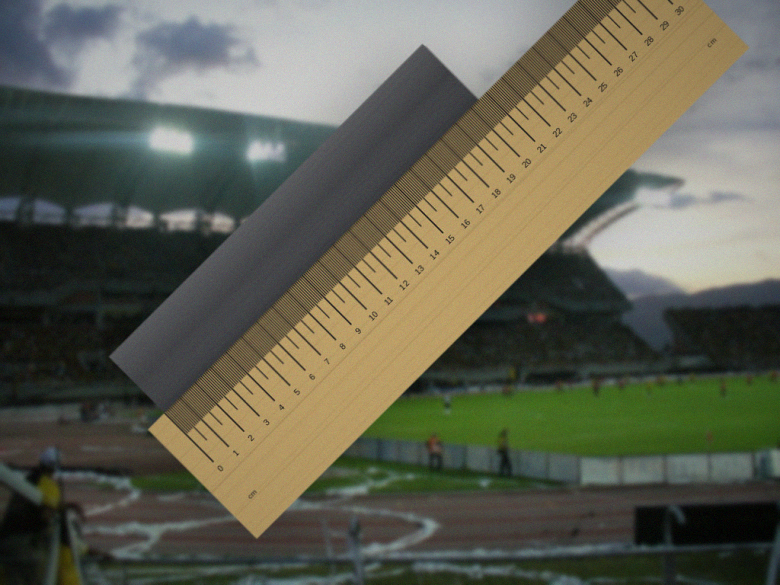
20.5 cm
